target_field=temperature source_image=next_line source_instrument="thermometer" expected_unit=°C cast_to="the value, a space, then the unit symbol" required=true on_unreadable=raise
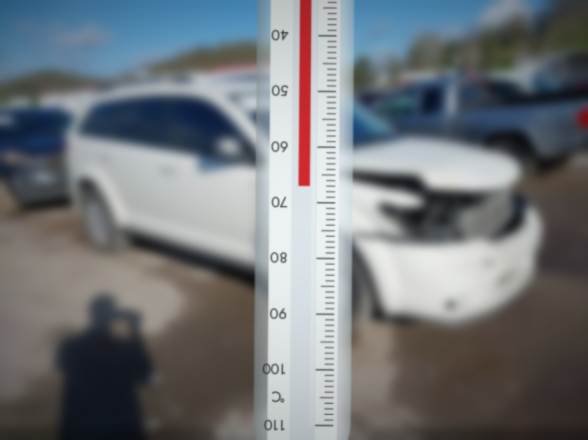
67 °C
